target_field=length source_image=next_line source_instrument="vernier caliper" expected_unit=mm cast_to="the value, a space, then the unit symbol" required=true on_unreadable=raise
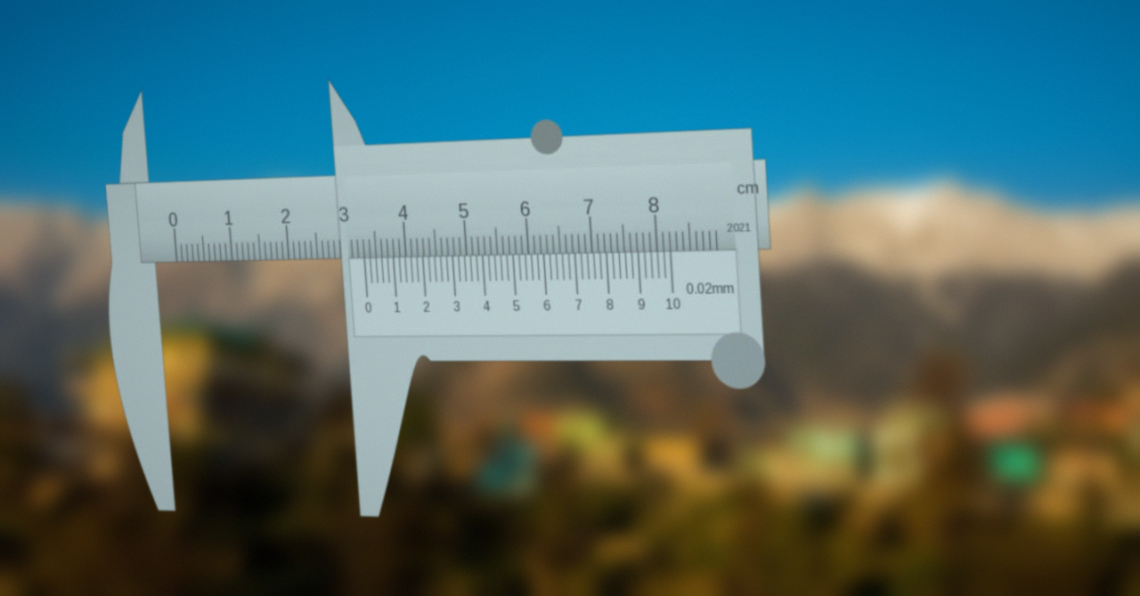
33.0 mm
